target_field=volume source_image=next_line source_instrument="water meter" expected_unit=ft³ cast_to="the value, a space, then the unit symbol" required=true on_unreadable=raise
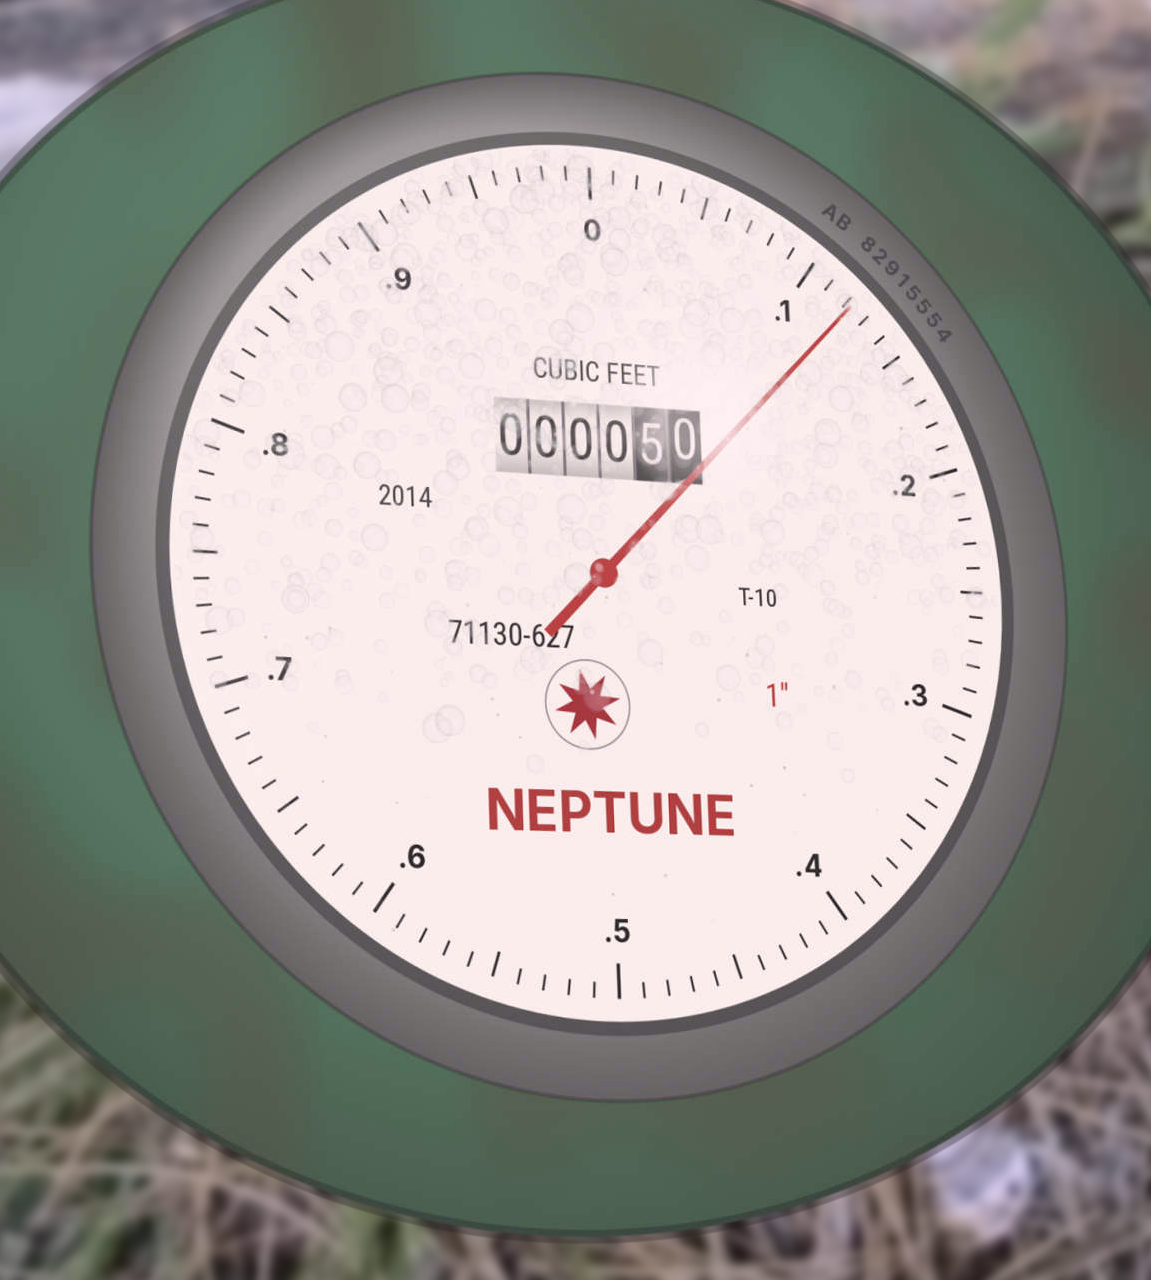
50.12 ft³
